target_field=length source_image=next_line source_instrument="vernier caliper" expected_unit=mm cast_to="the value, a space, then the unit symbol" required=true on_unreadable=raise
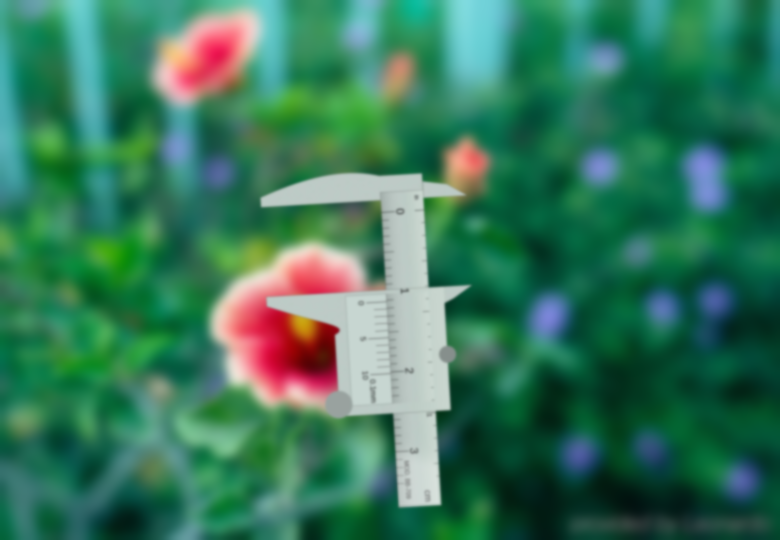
11.2 mm
